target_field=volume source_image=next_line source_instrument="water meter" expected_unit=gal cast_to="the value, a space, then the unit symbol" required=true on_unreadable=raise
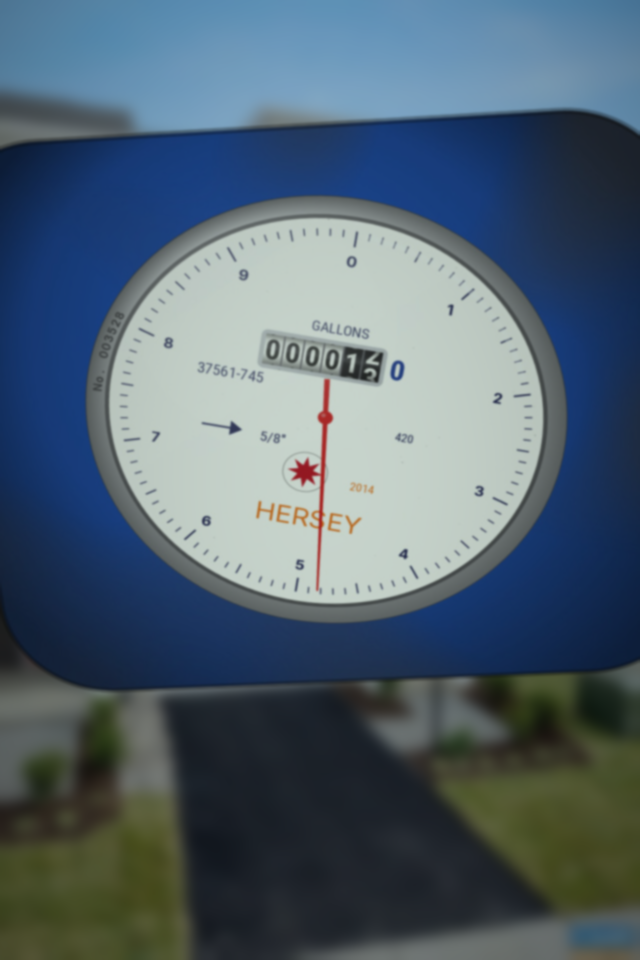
124.8 gal
